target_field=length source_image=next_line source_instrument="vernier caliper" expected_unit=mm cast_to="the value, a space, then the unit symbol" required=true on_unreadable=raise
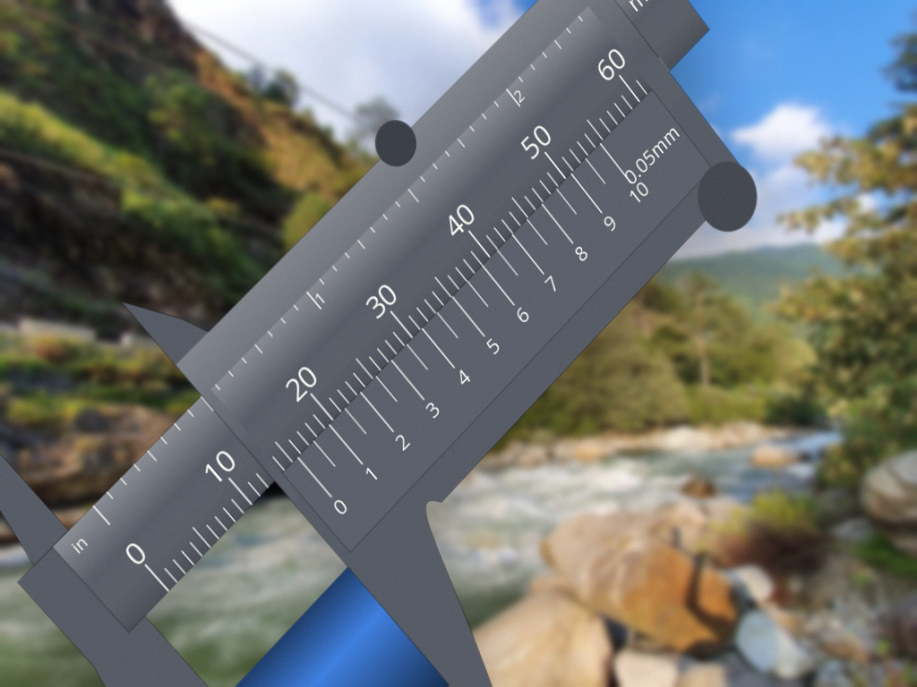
15.6 mm
